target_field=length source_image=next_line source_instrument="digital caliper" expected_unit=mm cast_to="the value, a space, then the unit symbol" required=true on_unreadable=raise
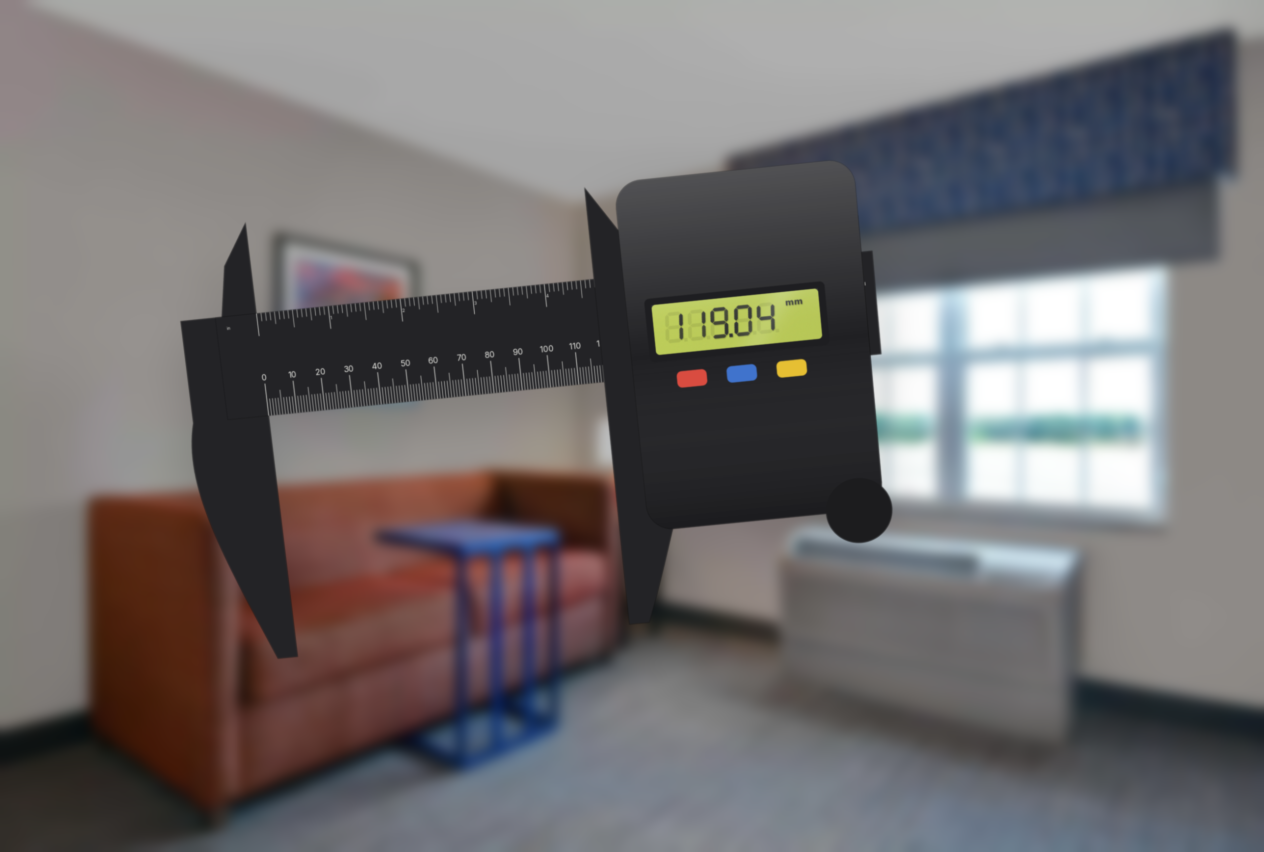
119.04 mm
